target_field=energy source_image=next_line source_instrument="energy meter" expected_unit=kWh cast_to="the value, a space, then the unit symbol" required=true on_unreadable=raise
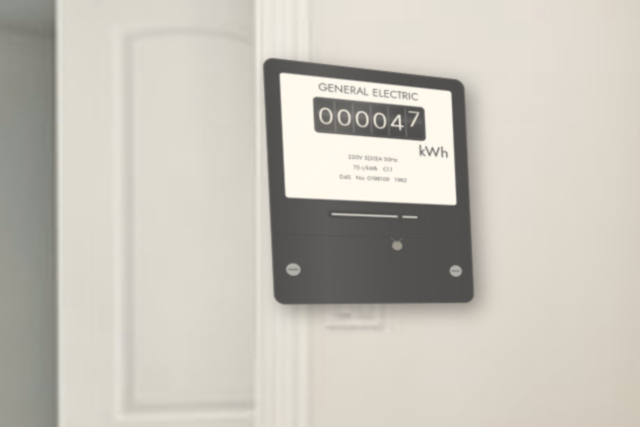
47 kWh
